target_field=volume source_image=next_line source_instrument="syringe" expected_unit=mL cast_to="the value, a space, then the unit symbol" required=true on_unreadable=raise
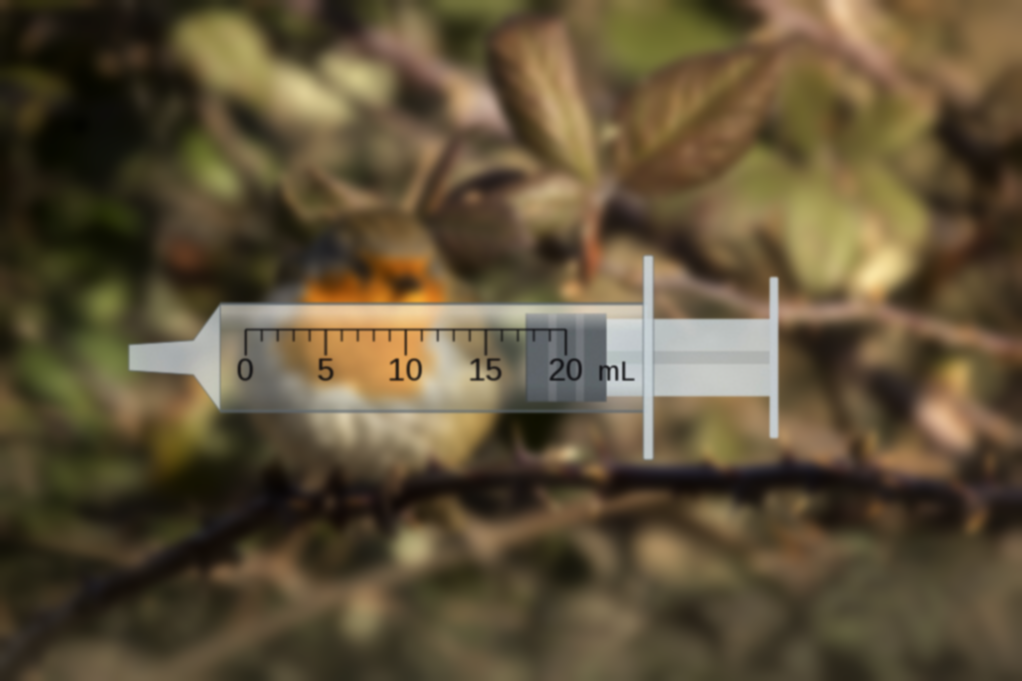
17.5 mL
